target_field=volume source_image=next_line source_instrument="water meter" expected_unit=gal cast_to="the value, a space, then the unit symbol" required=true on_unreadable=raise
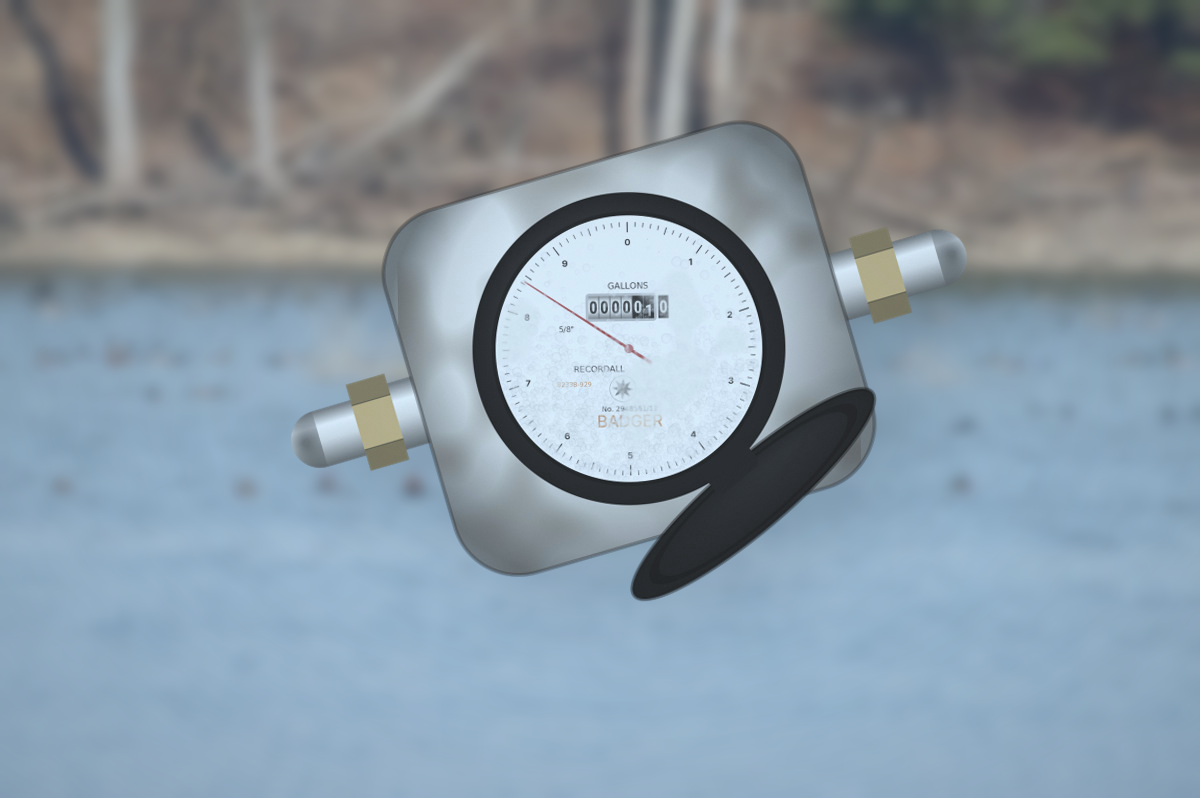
8.4 gal
